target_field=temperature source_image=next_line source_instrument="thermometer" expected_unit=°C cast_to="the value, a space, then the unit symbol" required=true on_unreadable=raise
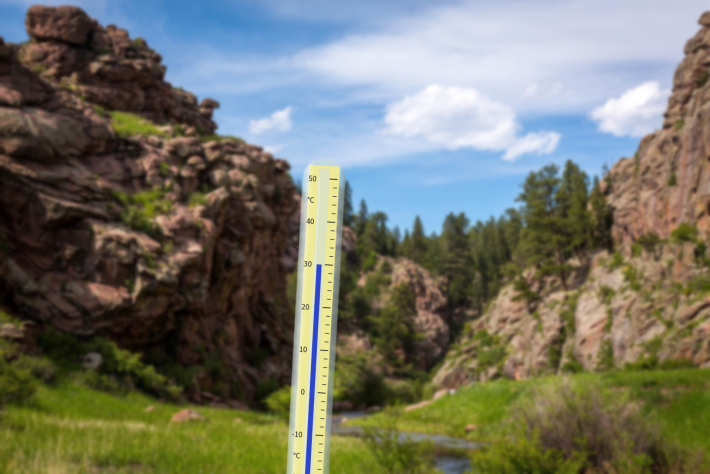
30 °C
